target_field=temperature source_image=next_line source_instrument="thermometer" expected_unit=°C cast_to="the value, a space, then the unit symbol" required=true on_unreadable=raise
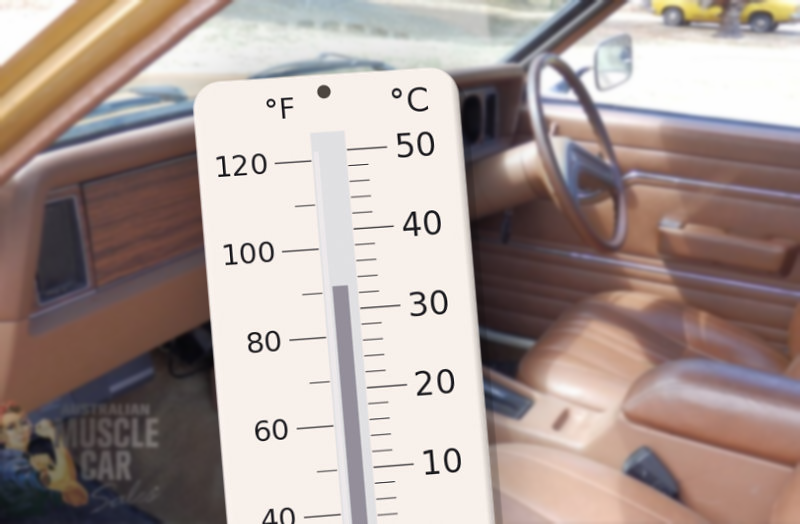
33 °C
